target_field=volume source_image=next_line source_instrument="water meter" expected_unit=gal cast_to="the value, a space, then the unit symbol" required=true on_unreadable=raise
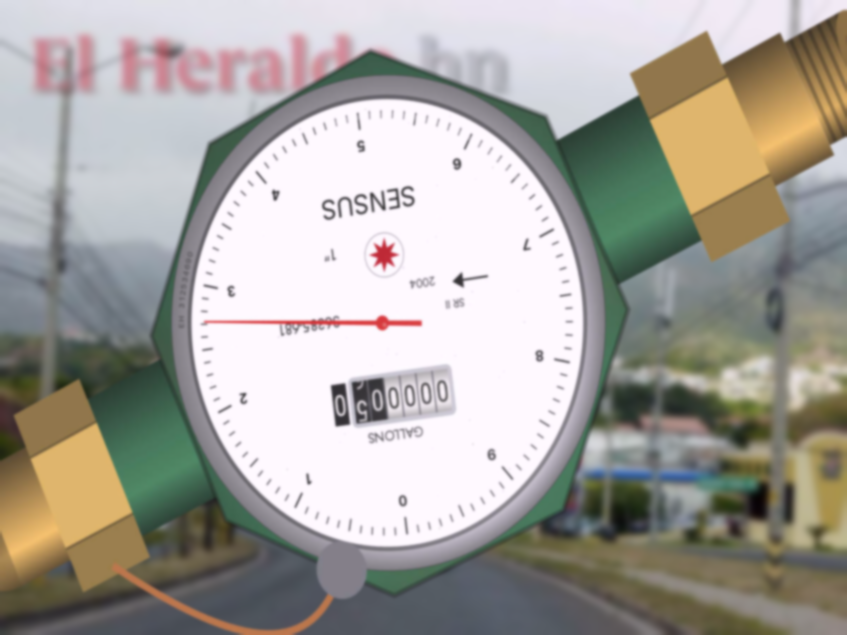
52.7 gal
